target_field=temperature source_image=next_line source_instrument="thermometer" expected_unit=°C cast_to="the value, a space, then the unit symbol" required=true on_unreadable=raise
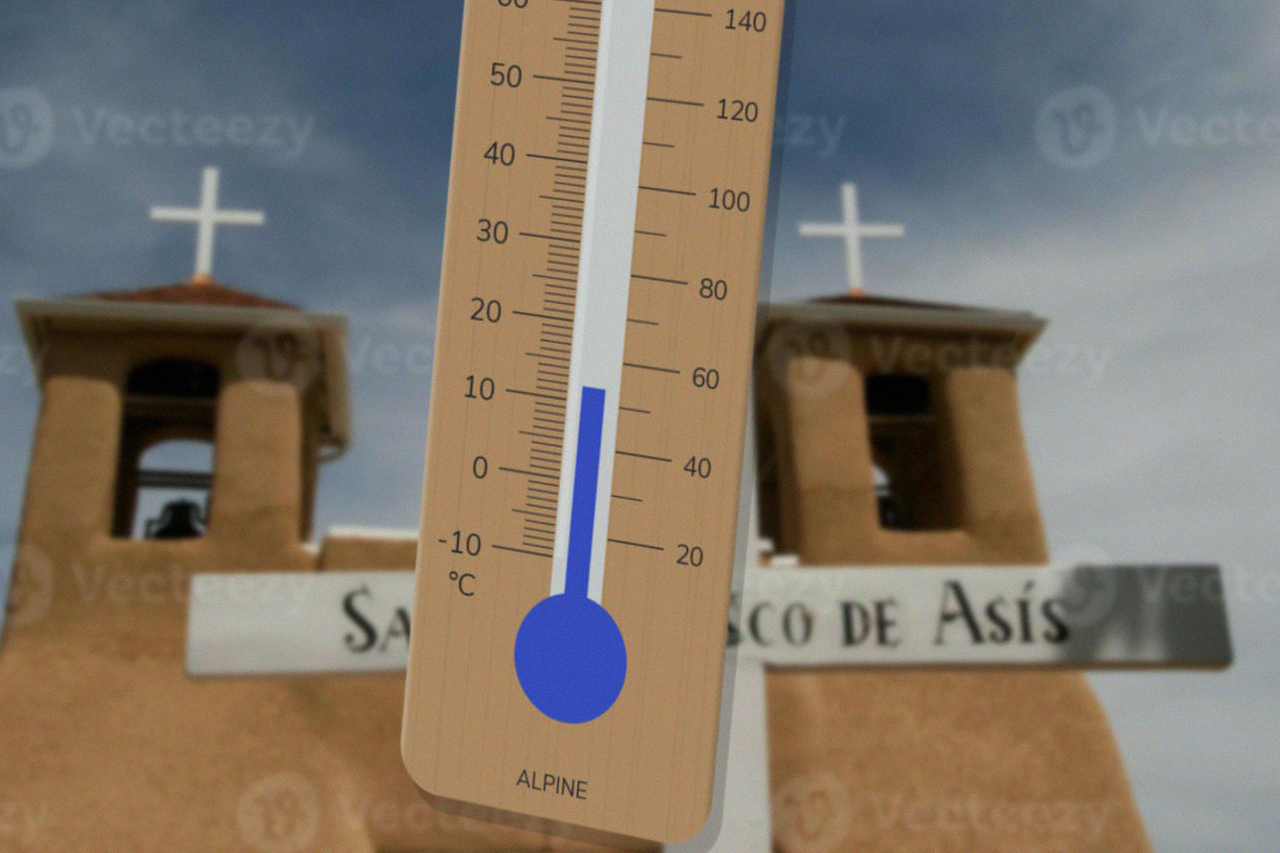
12 °C
